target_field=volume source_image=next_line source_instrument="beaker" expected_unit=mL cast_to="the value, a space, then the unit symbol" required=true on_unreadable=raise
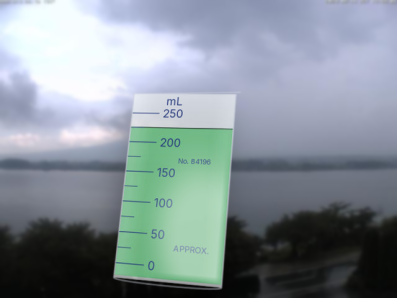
225 mL
